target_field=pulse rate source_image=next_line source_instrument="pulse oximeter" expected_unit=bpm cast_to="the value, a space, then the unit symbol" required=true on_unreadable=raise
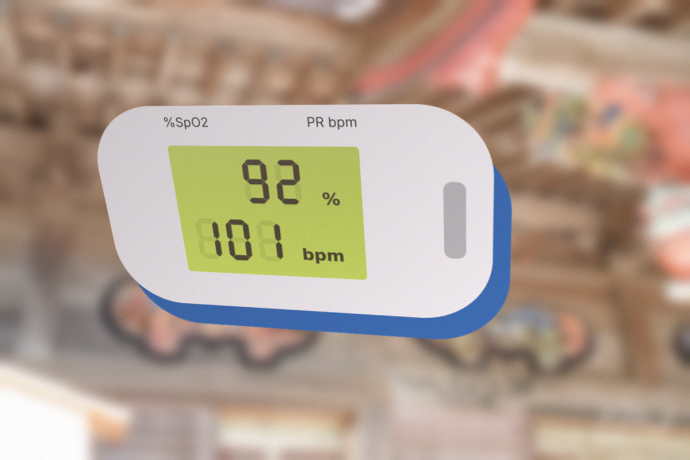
101 bpm
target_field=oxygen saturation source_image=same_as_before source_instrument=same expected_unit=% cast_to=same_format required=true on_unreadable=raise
92 %
